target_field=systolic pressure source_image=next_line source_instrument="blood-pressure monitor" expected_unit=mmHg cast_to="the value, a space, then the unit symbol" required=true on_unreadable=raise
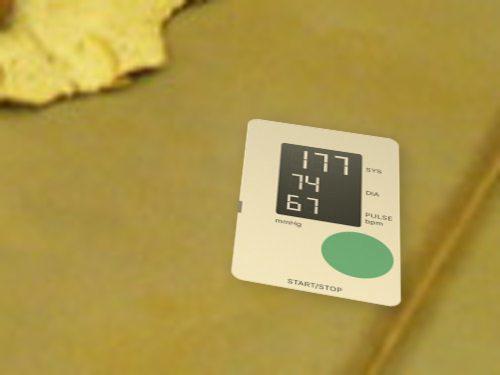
177 mmHg
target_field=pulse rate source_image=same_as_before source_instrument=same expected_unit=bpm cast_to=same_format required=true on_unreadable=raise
67 bpm
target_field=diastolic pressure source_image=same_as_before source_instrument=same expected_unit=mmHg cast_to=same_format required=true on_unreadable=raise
74 mmHg
